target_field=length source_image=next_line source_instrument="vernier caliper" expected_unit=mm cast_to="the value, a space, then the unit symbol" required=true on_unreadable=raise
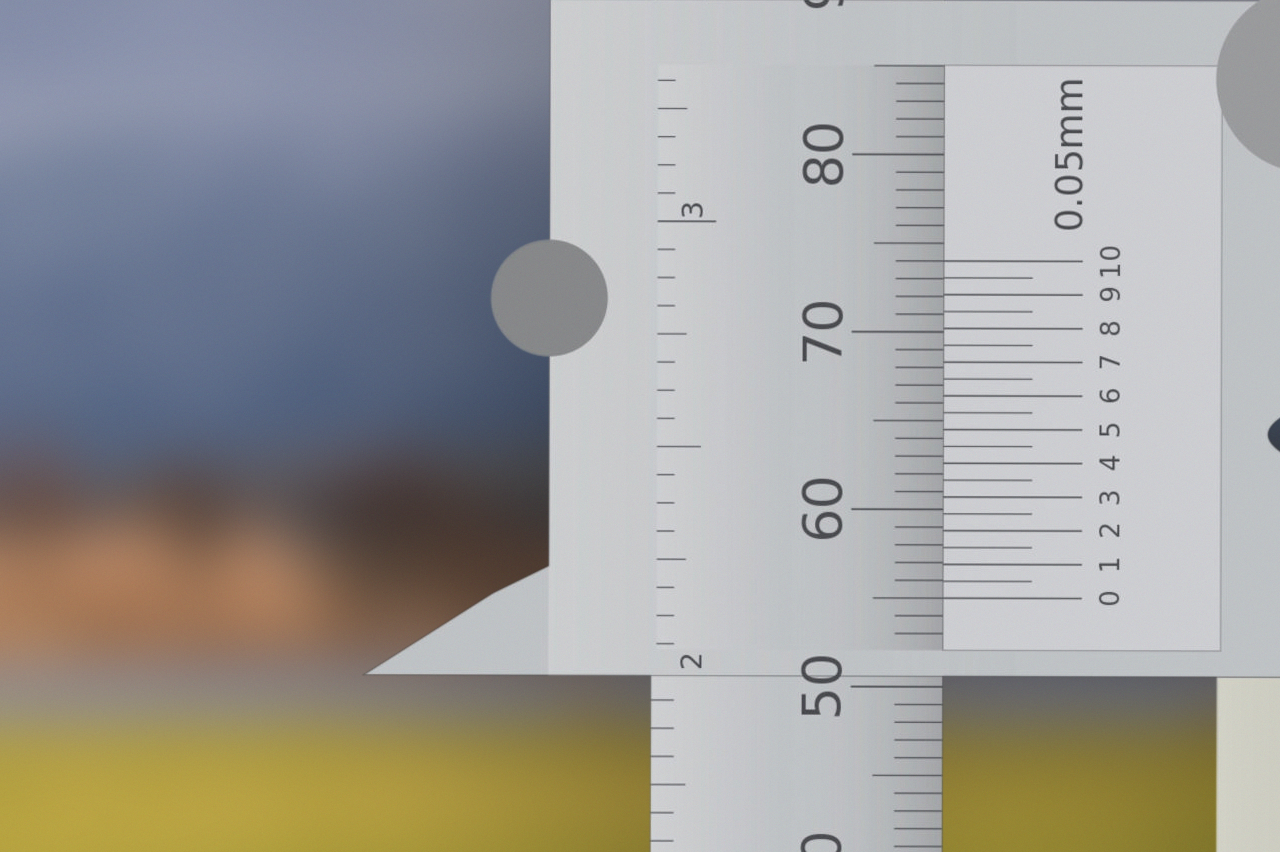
55.0 mm
